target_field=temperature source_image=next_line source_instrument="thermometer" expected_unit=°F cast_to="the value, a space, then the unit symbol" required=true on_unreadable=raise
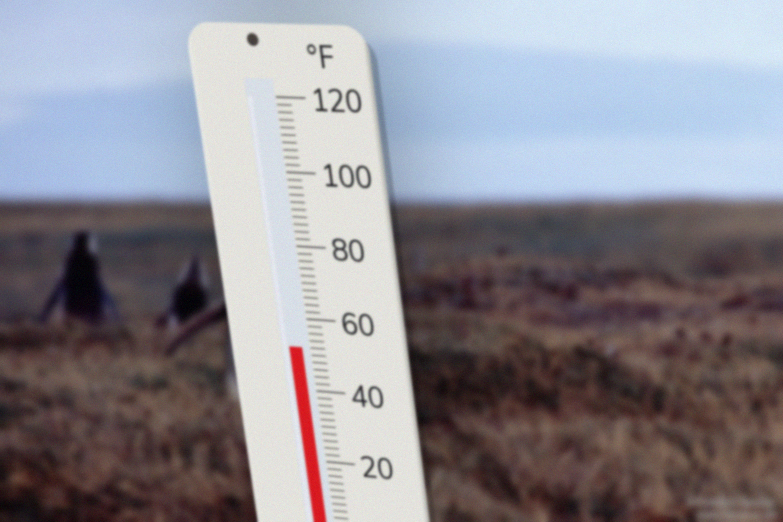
52 °F
